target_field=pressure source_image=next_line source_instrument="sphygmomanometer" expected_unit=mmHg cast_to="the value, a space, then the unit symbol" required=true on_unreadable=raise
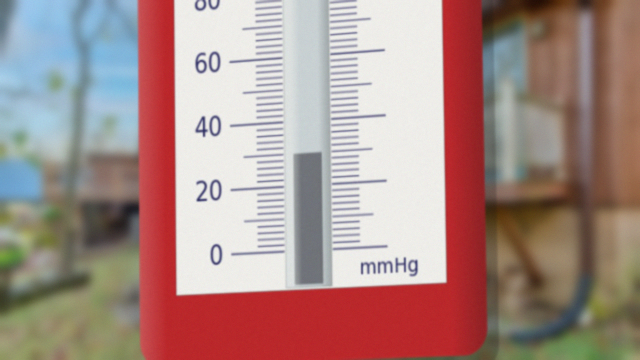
30 mmHg
